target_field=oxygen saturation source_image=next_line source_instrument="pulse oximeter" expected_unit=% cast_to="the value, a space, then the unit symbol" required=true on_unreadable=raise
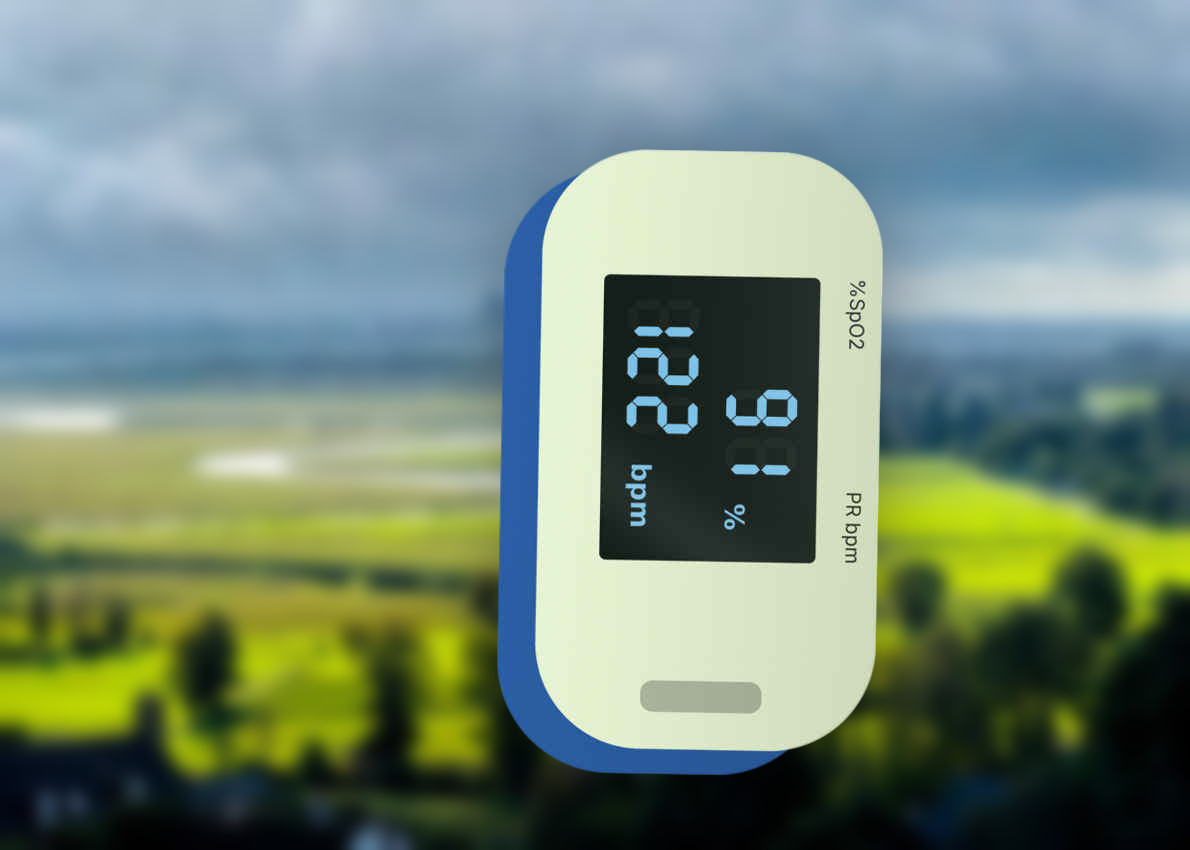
91 %
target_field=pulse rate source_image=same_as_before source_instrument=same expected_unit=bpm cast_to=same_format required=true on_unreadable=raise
122 bpm
